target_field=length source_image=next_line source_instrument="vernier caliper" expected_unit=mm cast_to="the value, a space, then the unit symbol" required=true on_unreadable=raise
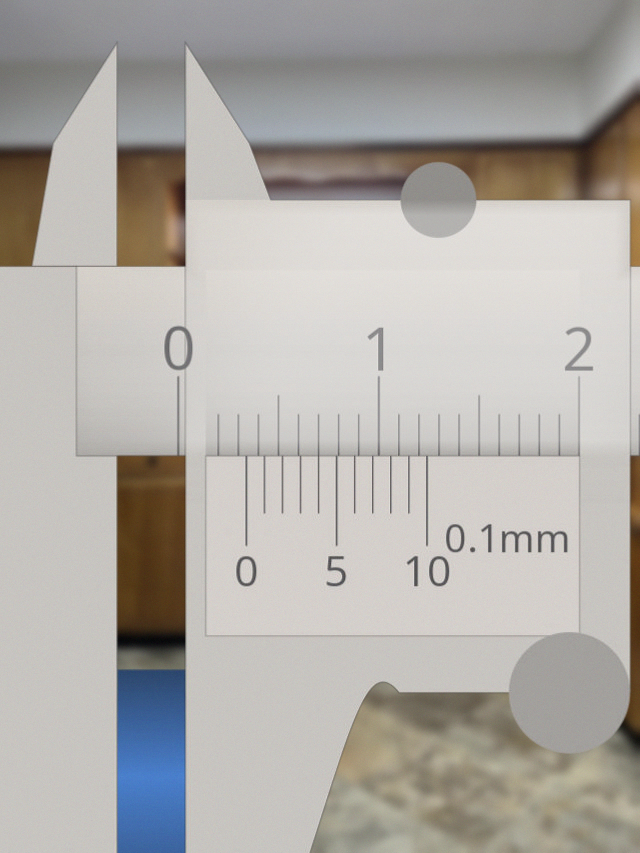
3.4 mm
